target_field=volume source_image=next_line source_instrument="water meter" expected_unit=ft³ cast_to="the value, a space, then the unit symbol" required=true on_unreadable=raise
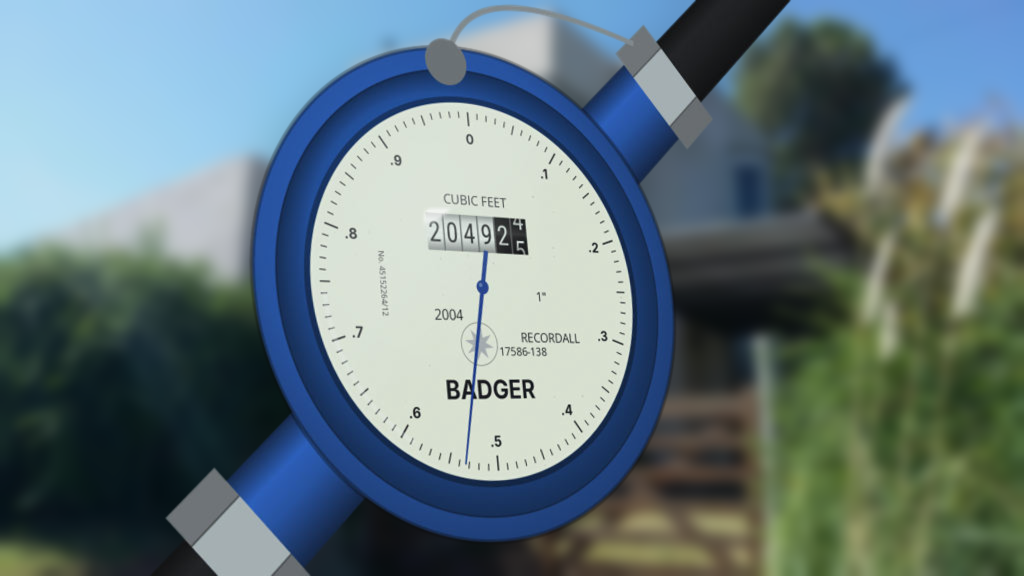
204924.53 ft³
